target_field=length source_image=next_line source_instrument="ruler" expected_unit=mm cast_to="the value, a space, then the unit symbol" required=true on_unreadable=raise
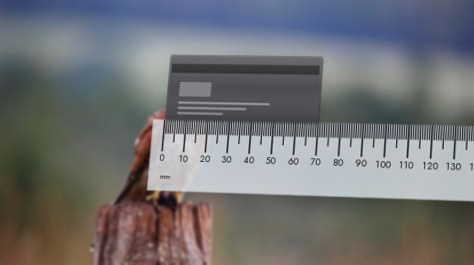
70 mm
